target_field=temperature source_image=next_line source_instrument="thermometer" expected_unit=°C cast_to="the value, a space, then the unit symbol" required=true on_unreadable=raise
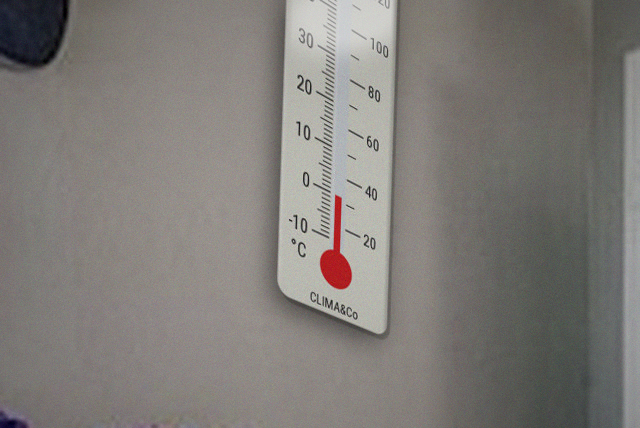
0 °C
